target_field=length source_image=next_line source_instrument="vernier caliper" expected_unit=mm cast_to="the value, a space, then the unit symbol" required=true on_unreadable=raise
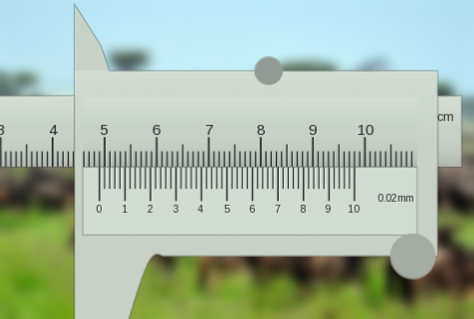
49.0 mm
